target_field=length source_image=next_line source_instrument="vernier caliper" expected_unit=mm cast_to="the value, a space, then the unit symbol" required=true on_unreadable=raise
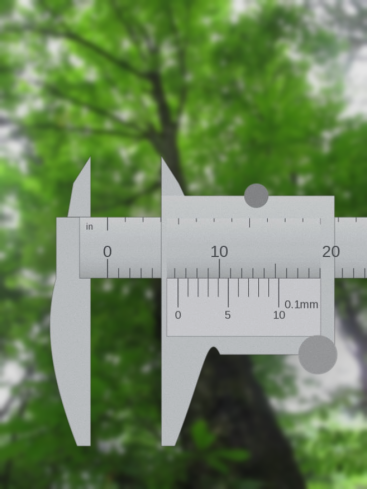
6.3 mm
